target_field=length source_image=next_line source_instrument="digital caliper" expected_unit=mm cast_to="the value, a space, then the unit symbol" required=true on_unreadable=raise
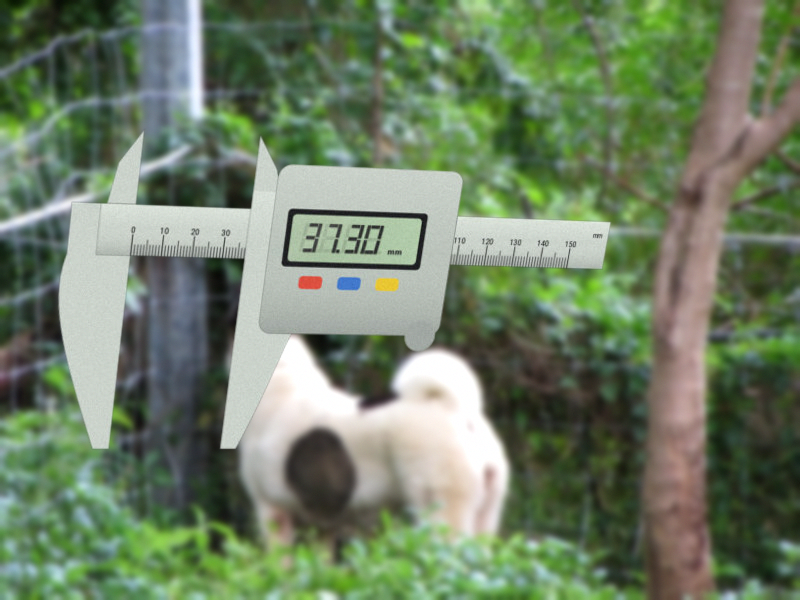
37.30 mm
